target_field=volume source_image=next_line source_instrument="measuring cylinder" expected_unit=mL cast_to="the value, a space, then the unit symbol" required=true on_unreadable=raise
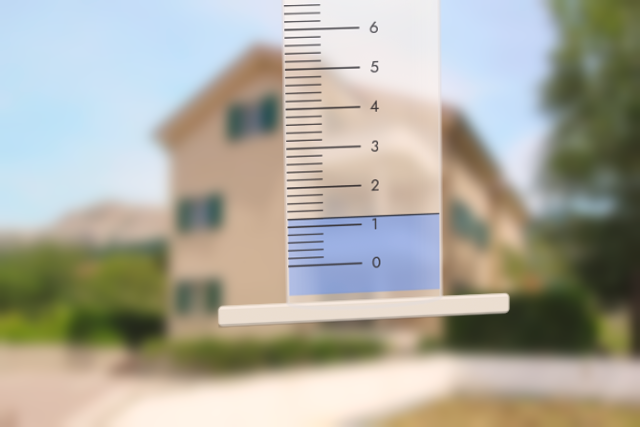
1.2 mL
